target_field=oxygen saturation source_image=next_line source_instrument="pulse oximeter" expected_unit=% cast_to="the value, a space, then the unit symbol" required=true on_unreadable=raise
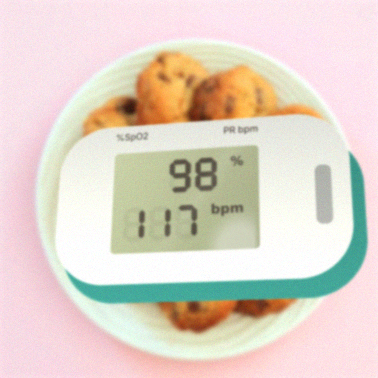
98 %
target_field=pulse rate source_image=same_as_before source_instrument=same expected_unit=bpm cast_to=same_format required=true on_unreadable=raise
117 bpm
